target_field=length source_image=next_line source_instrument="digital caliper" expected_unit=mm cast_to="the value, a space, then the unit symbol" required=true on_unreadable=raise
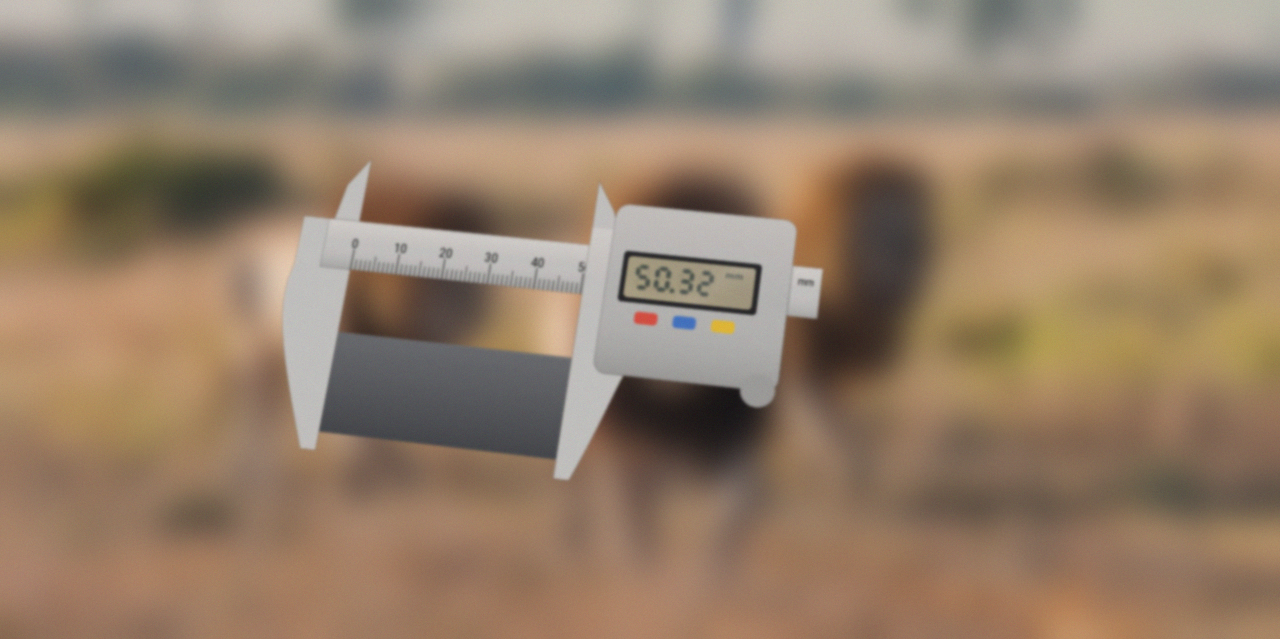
50.32 mm
